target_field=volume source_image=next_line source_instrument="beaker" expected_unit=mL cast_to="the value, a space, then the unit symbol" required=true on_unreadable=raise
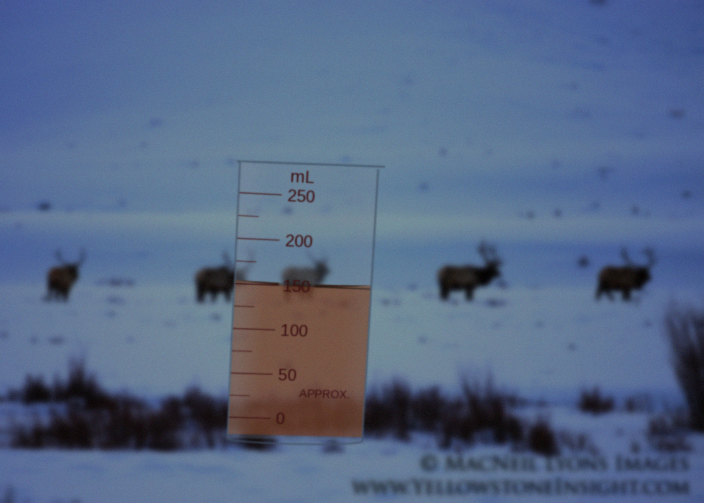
150 mL
